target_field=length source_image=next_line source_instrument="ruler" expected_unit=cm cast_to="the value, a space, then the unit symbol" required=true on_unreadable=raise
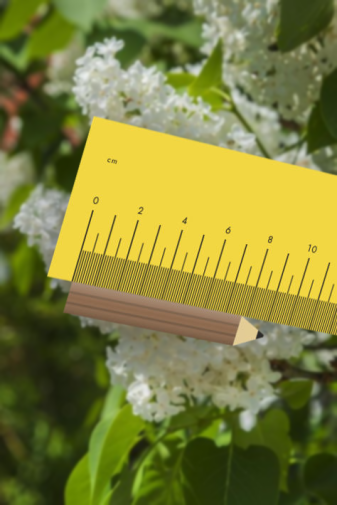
9 cm
